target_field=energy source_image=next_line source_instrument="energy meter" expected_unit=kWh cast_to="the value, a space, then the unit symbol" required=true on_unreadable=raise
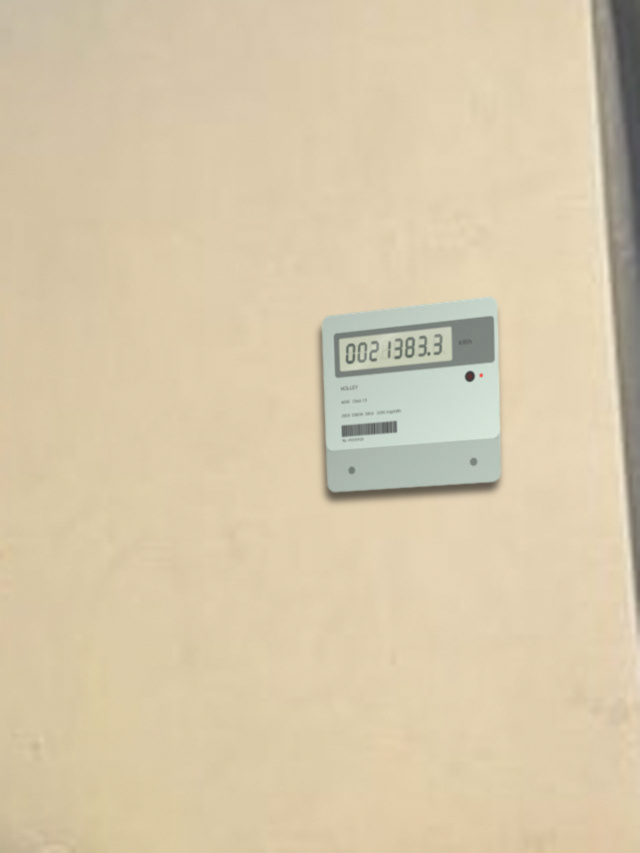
21383.3 kWh
